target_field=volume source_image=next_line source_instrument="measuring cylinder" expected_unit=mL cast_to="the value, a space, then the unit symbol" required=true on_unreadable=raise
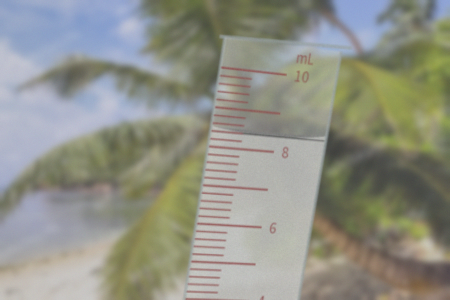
8.4 mL
